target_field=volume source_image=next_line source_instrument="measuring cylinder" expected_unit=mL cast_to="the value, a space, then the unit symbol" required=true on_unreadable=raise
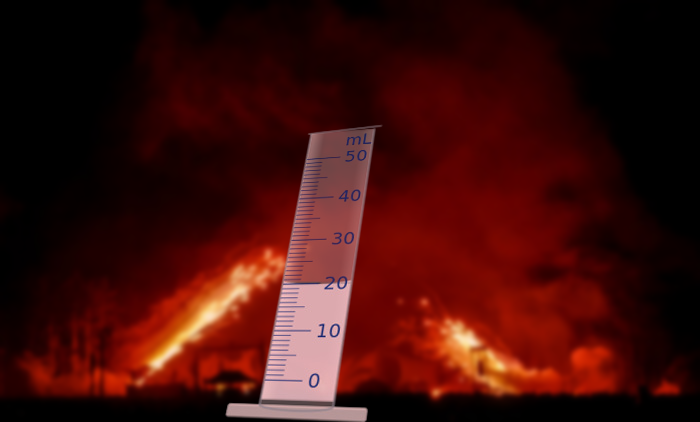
20 mL
